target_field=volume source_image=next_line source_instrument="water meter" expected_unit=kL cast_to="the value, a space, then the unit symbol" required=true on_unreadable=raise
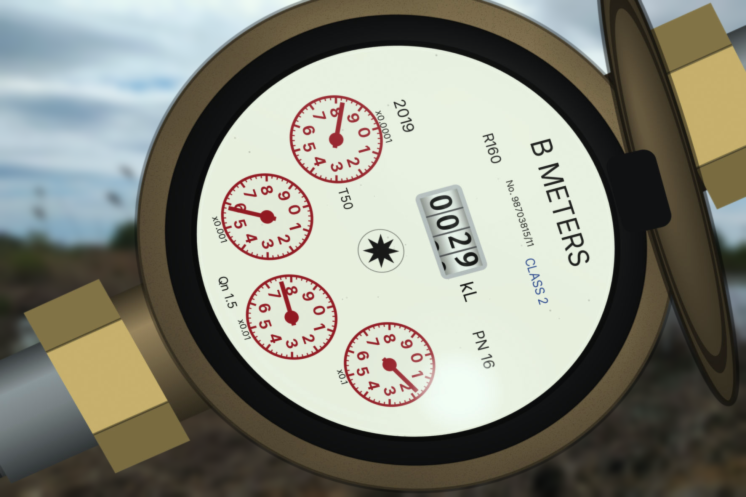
29.1758 kL
